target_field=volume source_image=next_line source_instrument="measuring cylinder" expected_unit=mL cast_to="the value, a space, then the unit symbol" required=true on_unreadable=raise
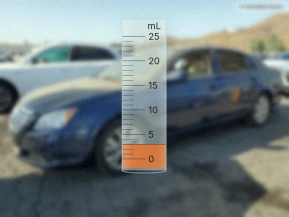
3 mL
